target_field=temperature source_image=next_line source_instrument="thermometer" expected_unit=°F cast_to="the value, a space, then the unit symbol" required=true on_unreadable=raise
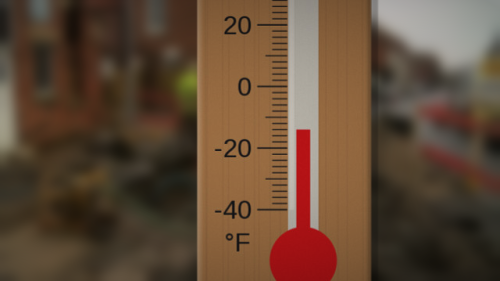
-14 °F
